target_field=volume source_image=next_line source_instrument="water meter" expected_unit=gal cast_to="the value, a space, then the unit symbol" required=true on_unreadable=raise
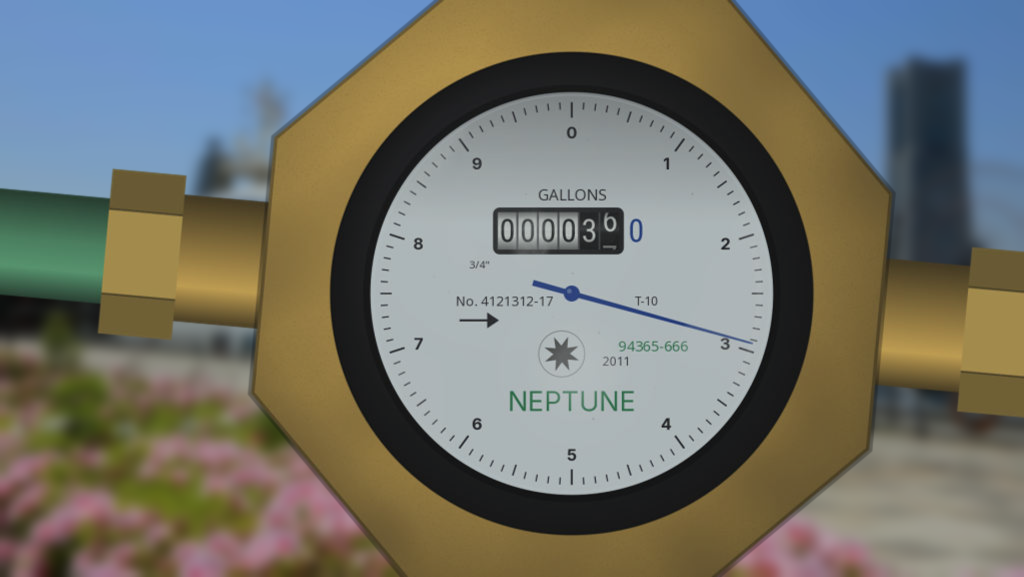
362.9 gal
